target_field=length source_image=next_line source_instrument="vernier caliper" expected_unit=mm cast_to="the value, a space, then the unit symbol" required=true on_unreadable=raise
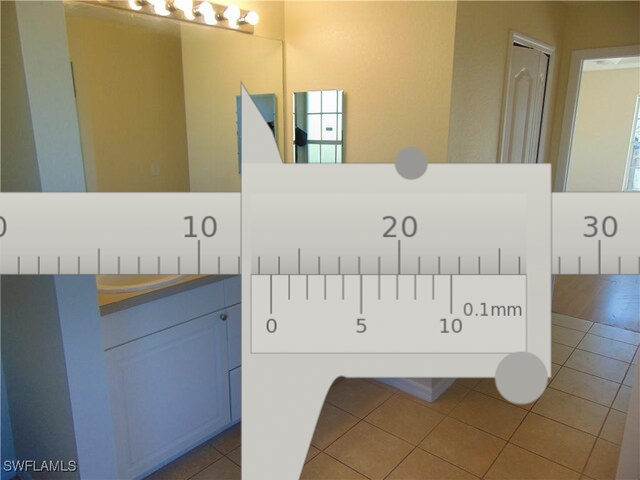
13.6 mm
